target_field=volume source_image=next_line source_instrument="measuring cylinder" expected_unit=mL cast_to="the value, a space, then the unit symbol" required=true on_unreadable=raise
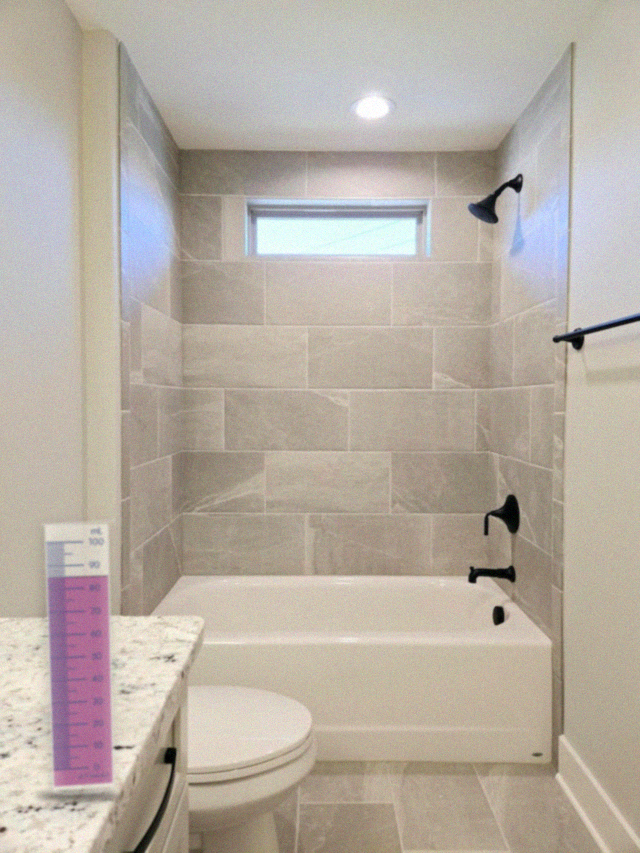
85 mL
